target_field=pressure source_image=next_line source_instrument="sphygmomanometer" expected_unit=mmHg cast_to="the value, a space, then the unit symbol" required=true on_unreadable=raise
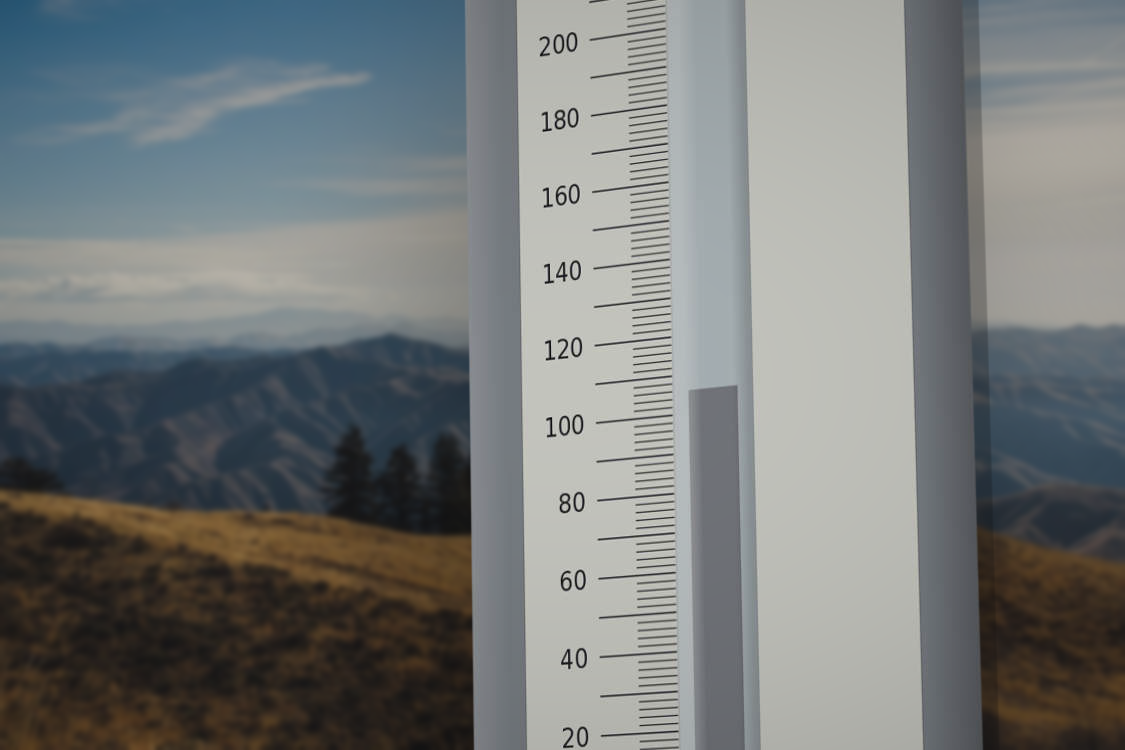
106 mmHg
